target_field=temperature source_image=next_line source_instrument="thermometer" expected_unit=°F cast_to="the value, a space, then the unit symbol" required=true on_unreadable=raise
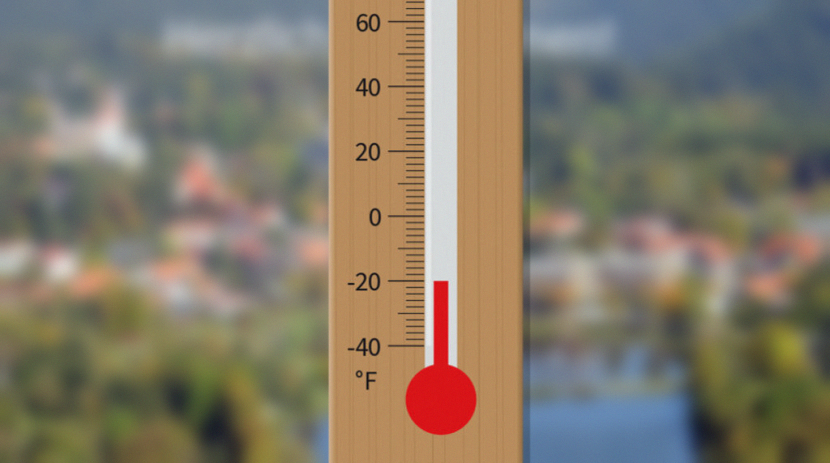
-20 °F
